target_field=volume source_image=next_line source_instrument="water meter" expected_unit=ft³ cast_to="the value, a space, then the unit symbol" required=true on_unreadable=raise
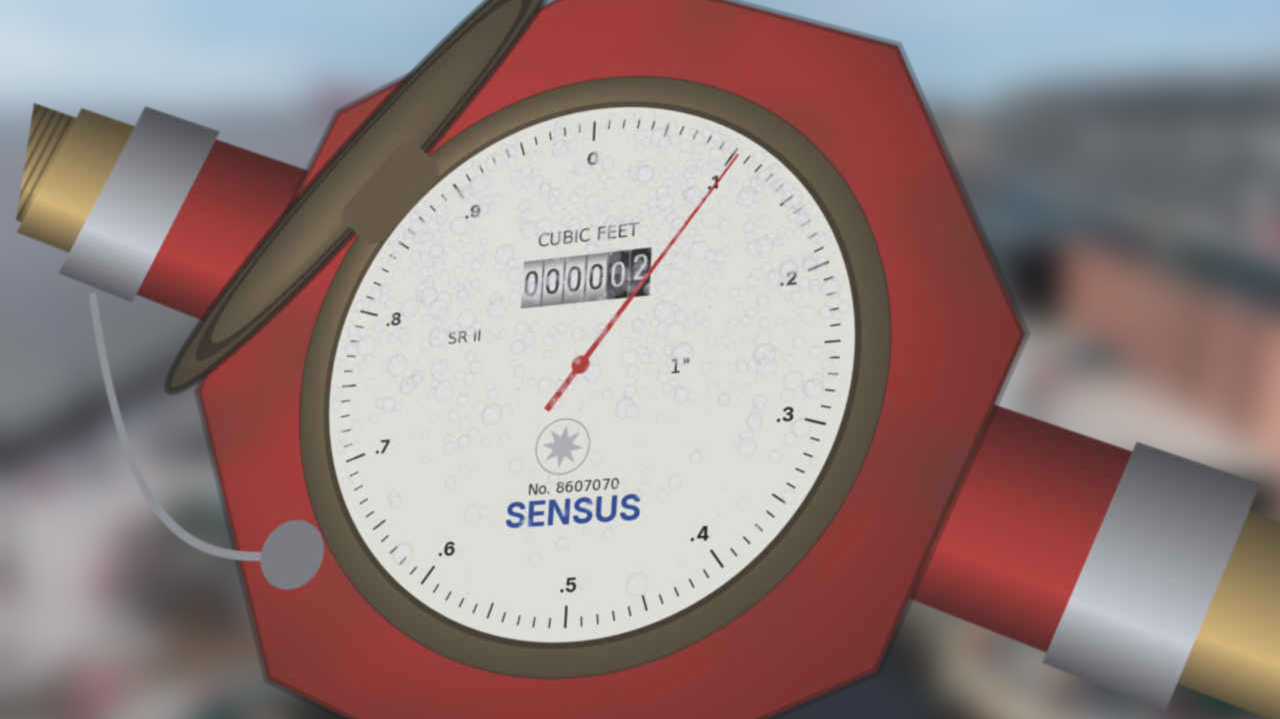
2.10 ft³
